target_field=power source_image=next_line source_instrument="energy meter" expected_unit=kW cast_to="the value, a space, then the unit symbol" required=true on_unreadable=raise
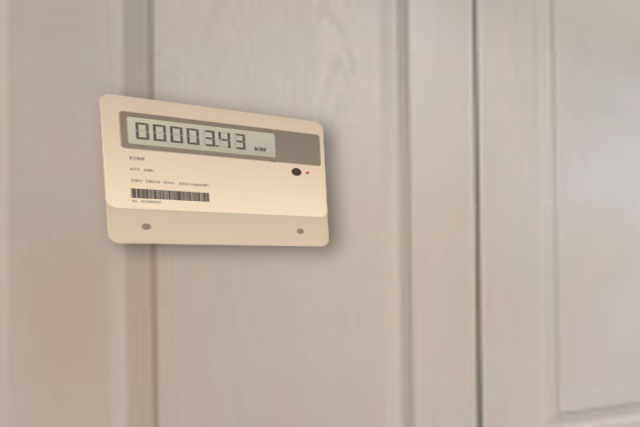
3.43 kW
